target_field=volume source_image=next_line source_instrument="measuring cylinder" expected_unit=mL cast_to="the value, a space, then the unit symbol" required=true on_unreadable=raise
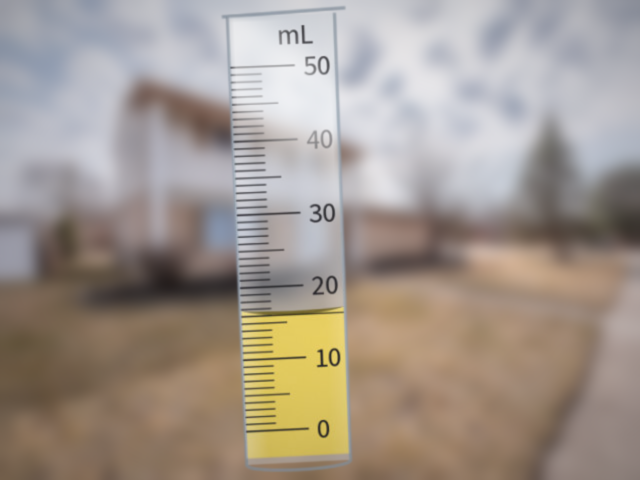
16 mL
